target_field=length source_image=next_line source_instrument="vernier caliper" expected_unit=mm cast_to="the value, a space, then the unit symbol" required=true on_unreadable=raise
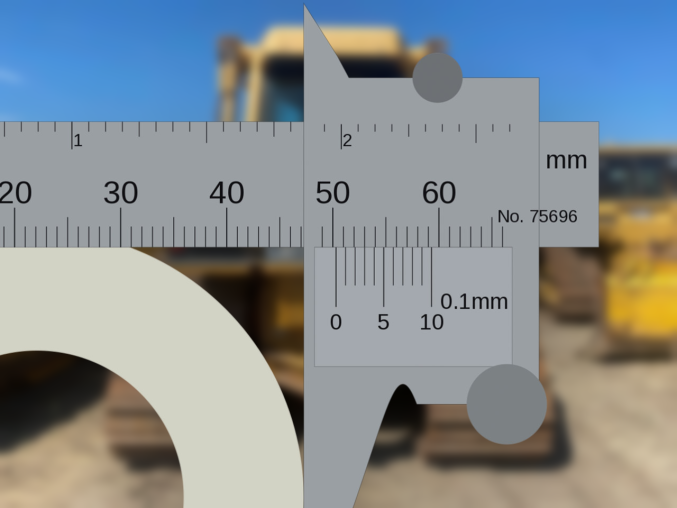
50.3 mm
